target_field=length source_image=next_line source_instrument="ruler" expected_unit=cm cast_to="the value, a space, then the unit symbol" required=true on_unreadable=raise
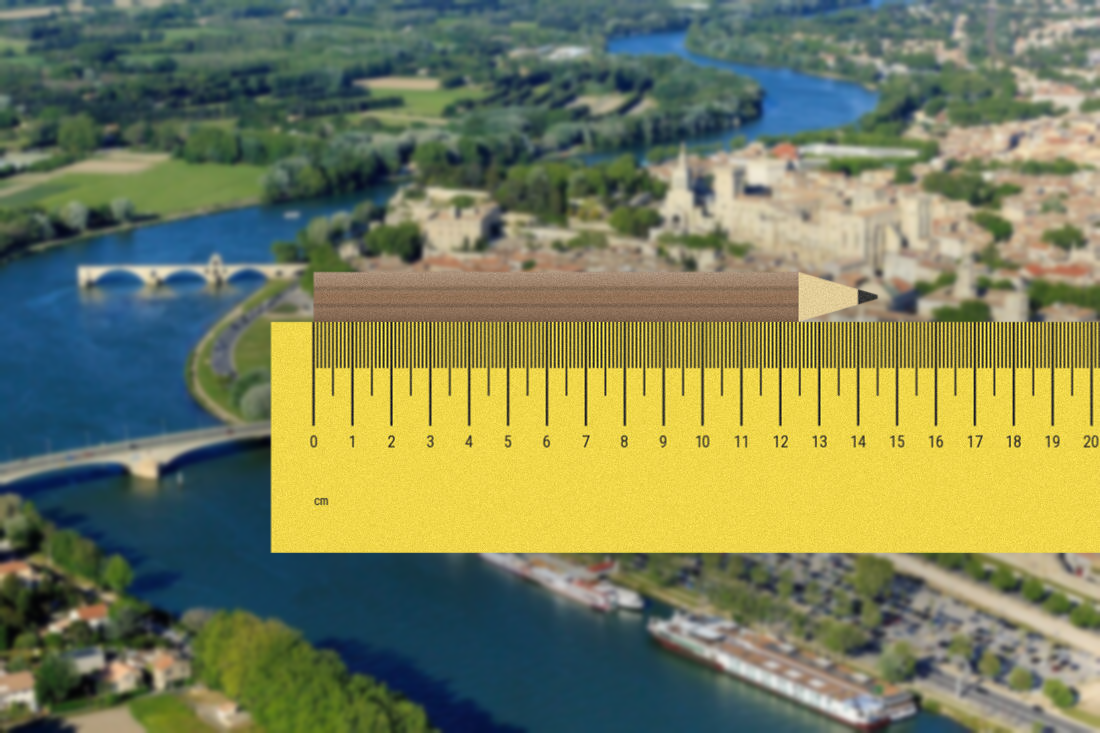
14.5 cm
